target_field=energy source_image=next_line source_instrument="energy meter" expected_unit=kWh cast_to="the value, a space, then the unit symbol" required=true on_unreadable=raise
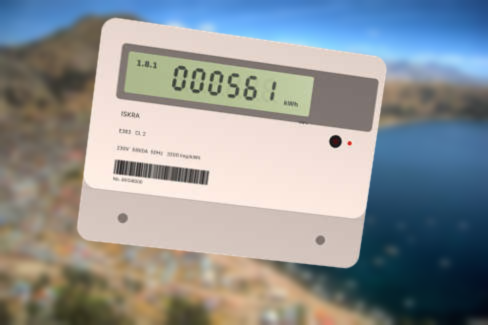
561 kWh
